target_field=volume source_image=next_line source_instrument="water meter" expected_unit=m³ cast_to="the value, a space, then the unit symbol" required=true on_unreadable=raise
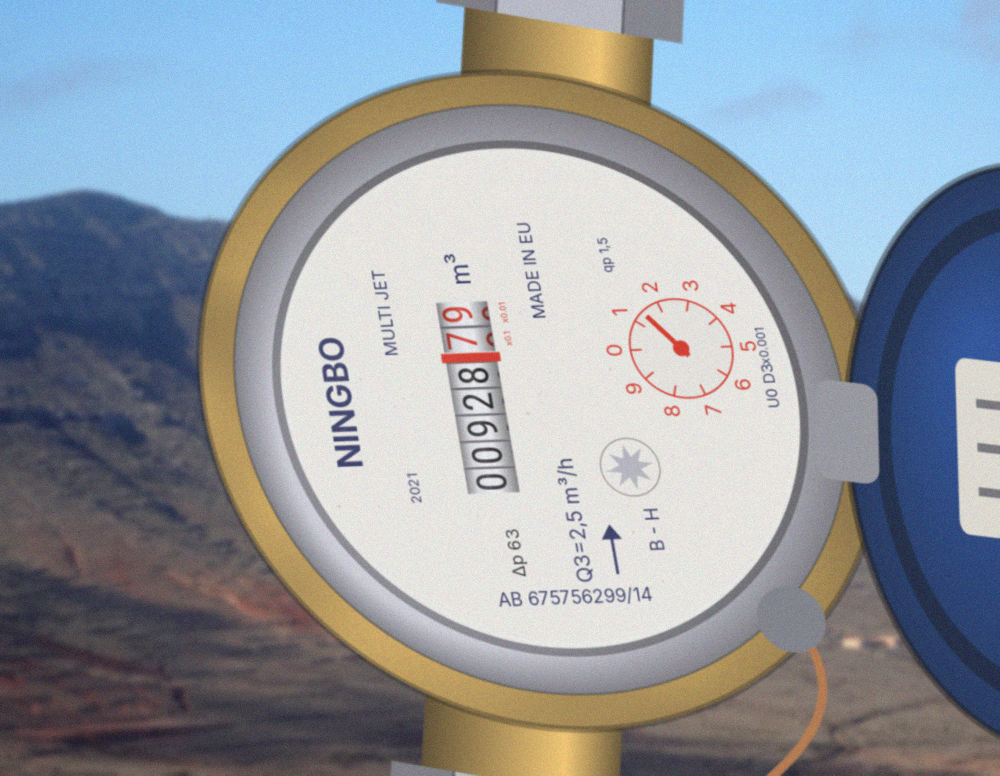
928.791 m³
